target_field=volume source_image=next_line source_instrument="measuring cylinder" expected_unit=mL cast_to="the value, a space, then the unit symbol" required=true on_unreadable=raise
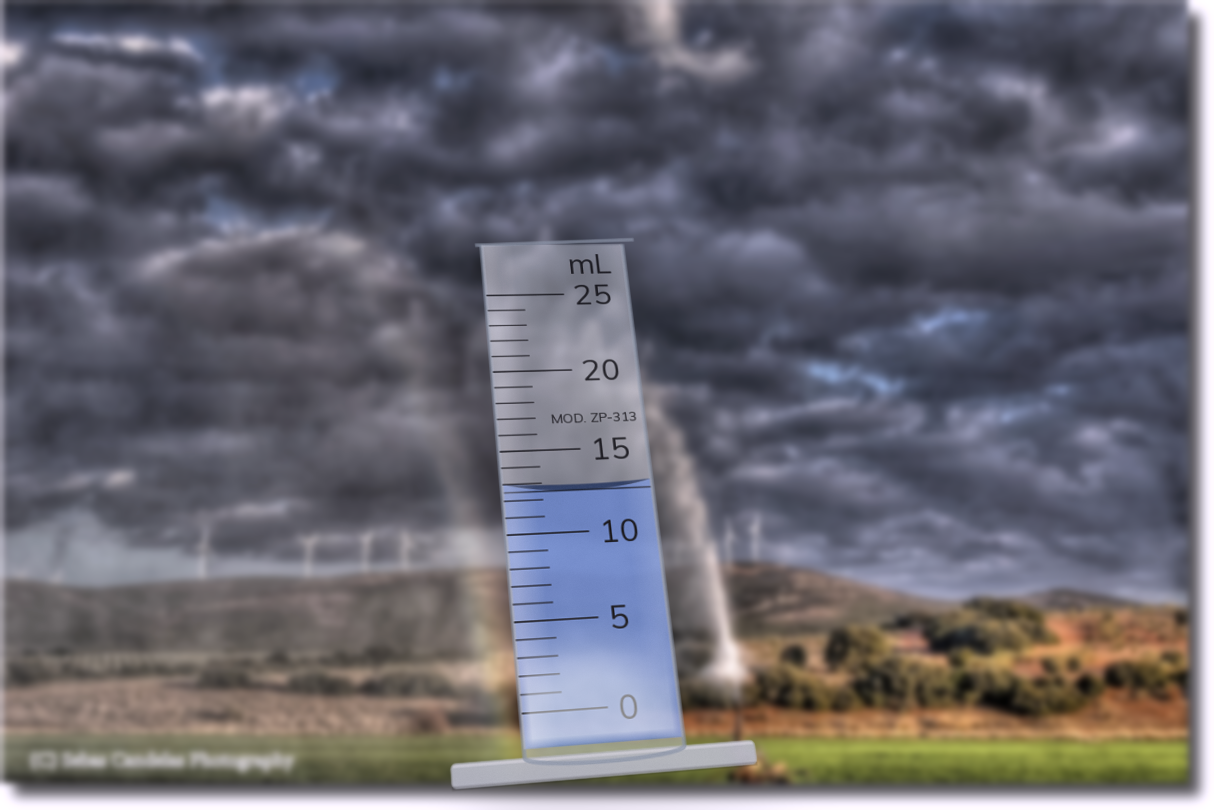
12.5 mL
